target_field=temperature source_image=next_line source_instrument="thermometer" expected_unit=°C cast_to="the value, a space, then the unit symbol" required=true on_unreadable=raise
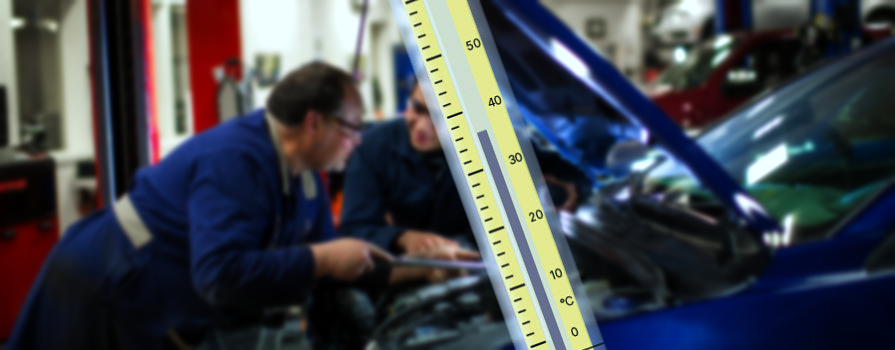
36 °C
